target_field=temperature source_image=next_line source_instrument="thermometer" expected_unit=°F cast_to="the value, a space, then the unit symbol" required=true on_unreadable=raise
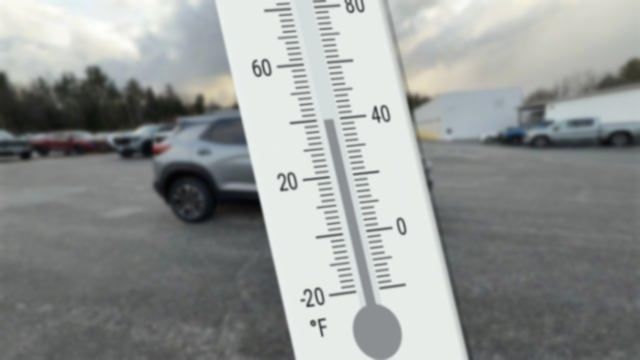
40 °F
